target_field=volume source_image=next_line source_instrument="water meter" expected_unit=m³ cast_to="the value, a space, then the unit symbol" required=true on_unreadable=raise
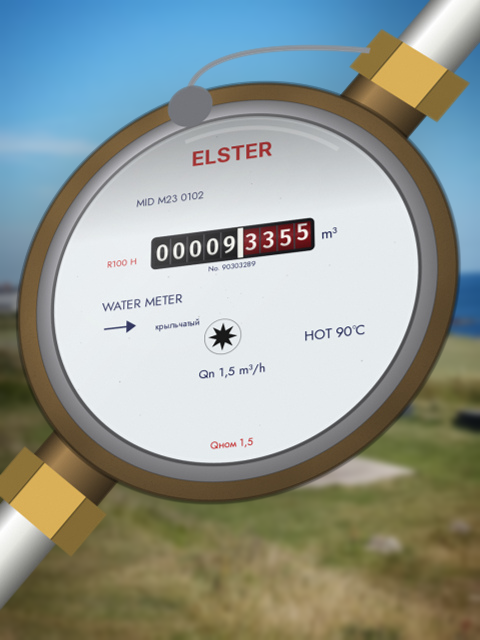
9.3355 m³
